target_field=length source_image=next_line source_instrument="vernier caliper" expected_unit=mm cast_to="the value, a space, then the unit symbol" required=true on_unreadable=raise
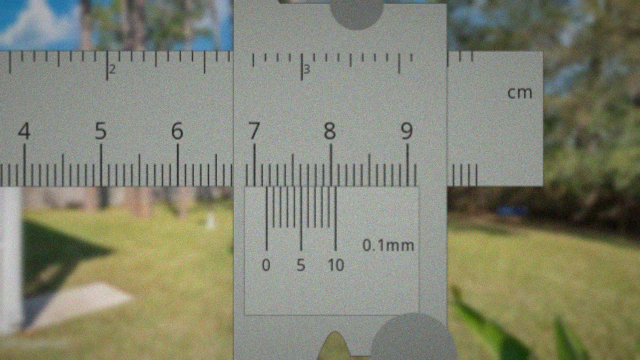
71.6 mm
